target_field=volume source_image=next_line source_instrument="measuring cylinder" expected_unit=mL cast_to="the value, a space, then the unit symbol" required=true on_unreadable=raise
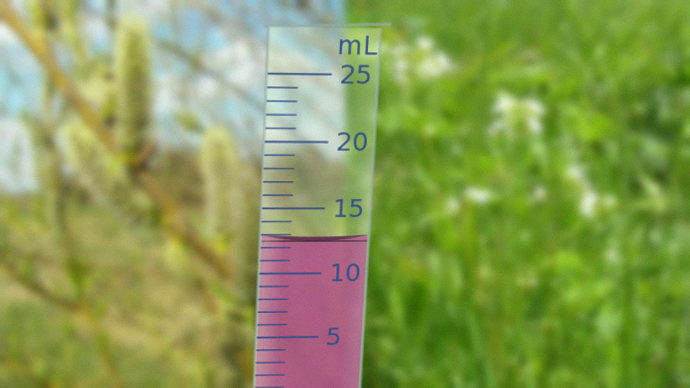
12.5 mL
